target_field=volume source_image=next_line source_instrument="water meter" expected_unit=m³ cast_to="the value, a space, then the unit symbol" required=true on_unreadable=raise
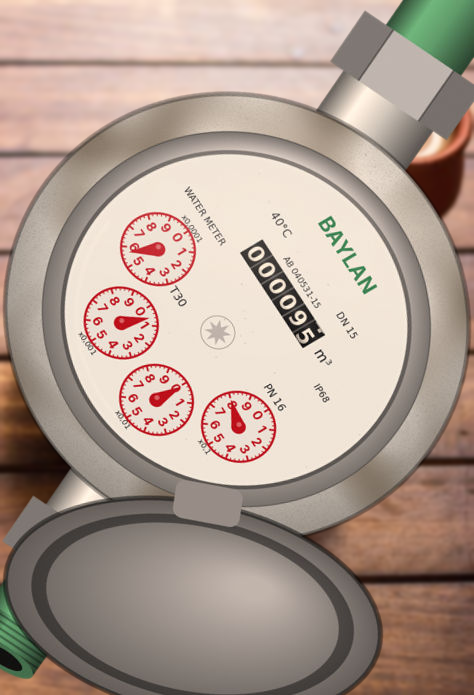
94.8005 m³
